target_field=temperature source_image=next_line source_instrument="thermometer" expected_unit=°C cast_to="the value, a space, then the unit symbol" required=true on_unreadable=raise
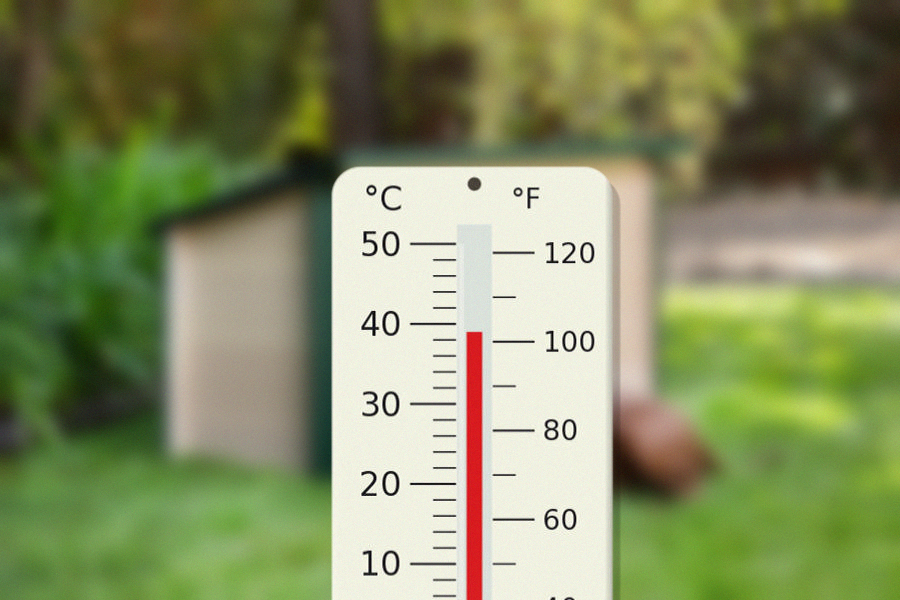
39 °C
